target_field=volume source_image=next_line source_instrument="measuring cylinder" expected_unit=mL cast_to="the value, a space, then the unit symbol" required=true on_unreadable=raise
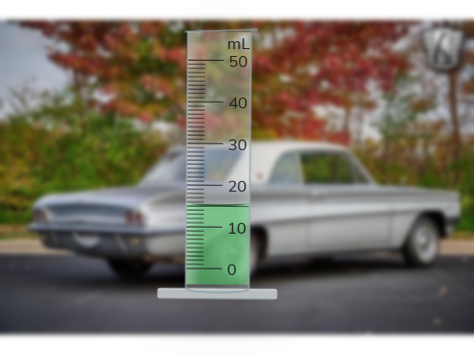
15 mL
